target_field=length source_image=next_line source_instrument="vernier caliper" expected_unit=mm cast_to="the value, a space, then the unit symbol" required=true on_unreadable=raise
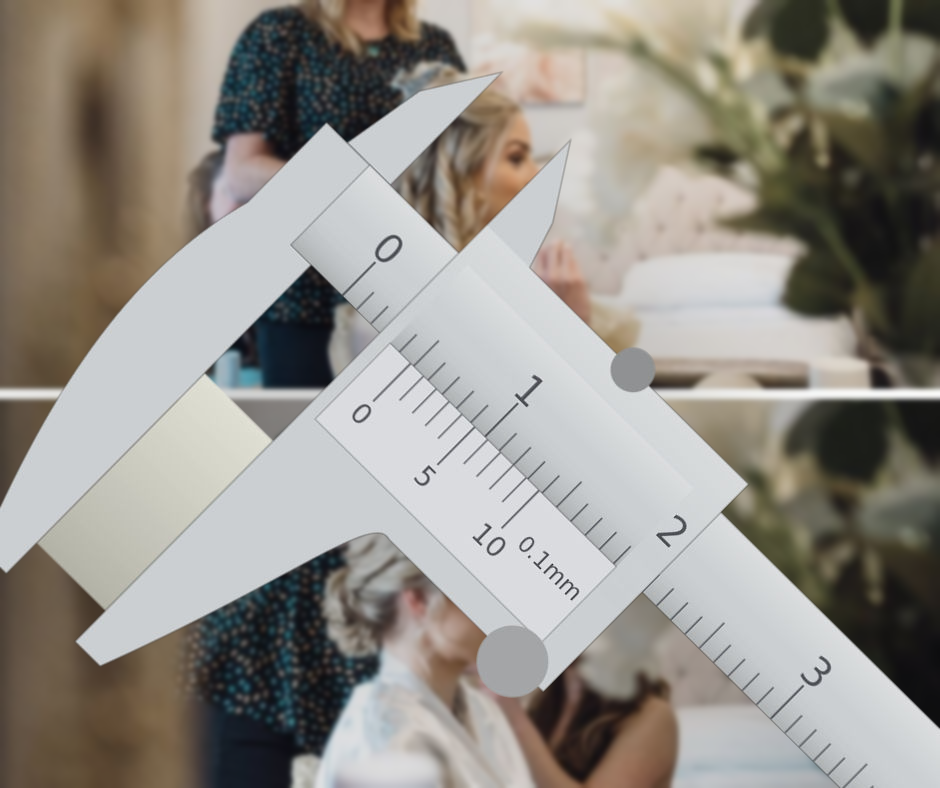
4.8 mm
